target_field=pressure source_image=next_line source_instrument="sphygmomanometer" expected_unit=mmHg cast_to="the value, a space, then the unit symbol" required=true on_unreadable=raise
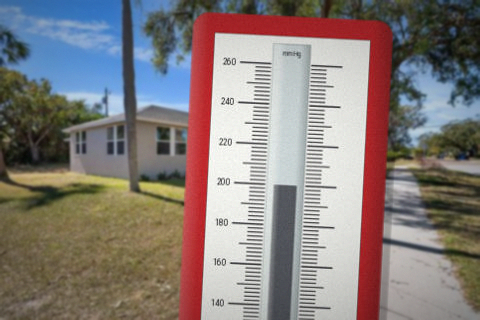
200 mmHg
